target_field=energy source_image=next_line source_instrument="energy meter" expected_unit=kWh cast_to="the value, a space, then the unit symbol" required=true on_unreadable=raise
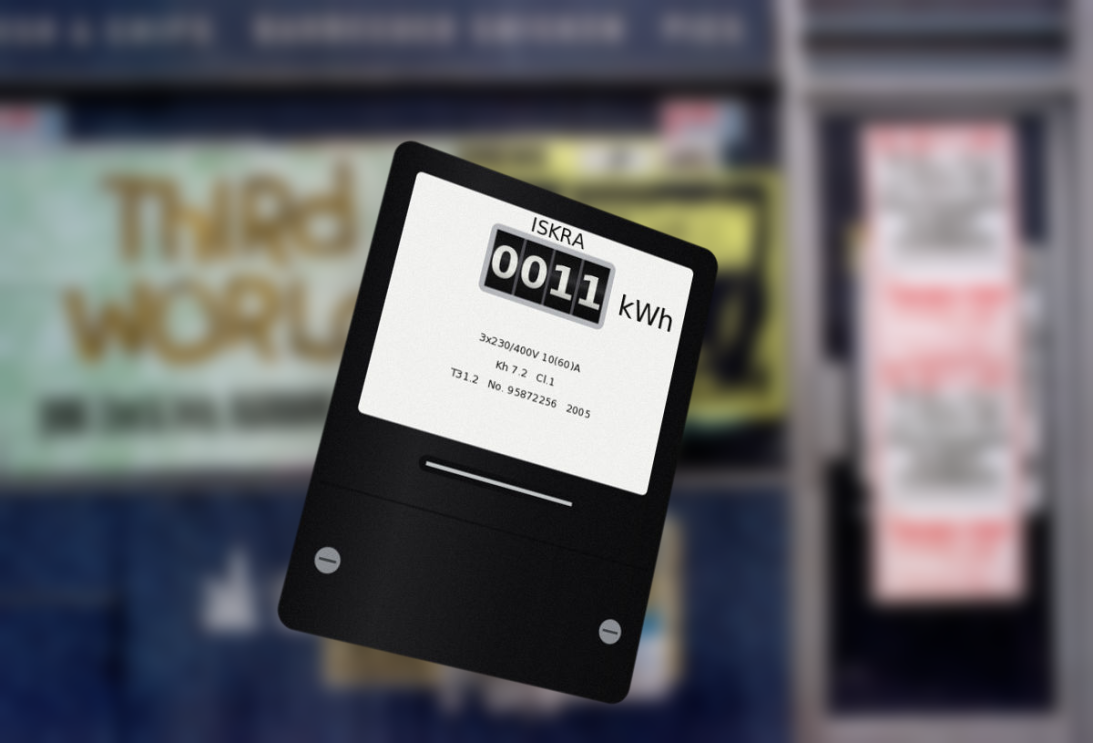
11 kWh
